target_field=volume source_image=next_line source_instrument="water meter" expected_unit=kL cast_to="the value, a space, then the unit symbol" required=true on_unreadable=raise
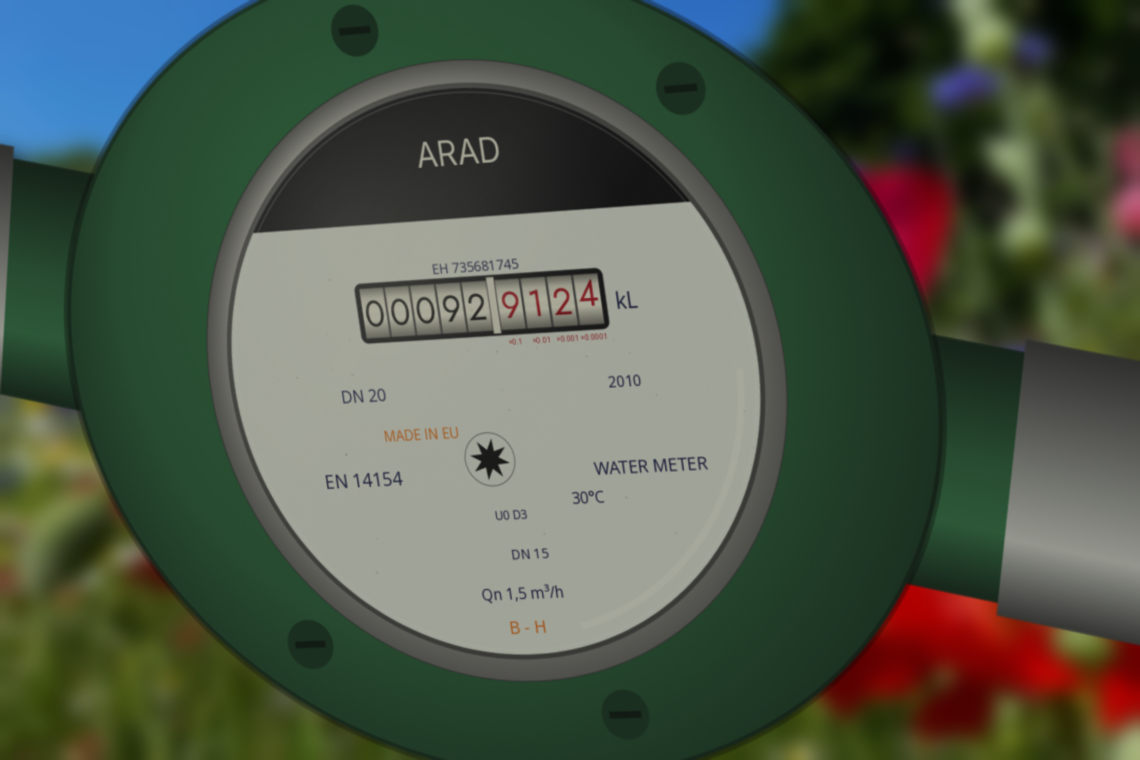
92.9124 kL
